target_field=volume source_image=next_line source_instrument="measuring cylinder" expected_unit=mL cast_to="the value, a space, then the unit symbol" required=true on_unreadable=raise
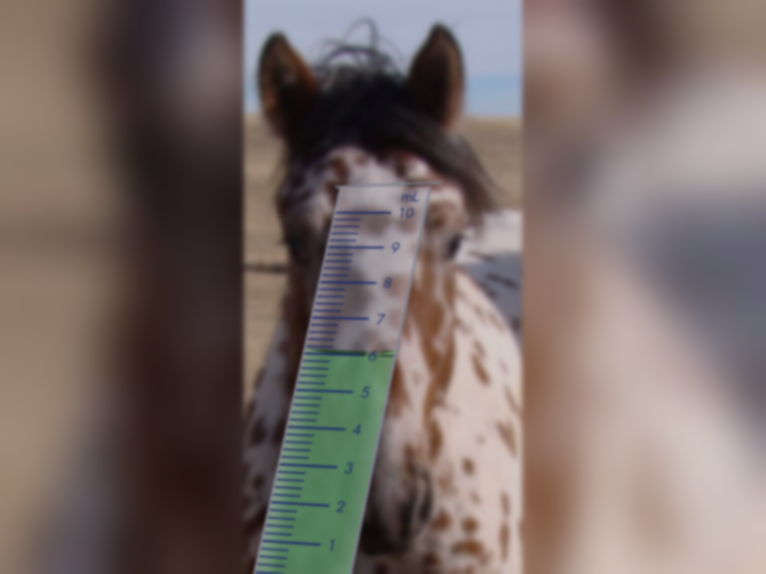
6 mL
